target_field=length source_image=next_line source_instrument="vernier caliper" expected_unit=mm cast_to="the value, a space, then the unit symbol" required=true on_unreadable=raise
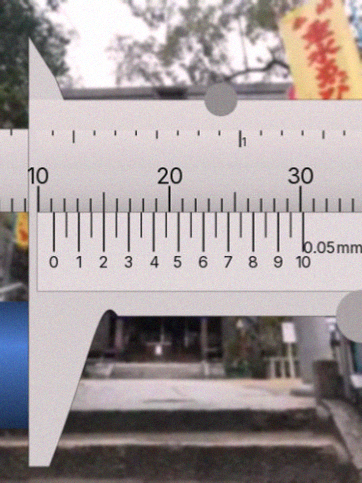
11.2 mm
